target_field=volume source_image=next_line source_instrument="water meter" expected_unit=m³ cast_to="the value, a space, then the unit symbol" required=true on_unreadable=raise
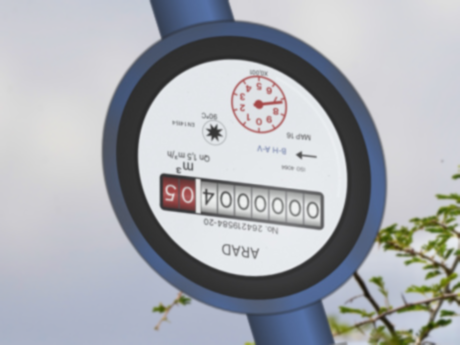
4.057 m³
